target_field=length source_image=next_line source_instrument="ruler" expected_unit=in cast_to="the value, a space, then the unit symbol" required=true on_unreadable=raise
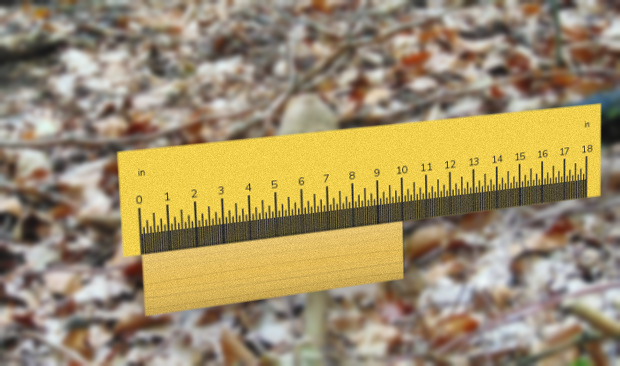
10 in
